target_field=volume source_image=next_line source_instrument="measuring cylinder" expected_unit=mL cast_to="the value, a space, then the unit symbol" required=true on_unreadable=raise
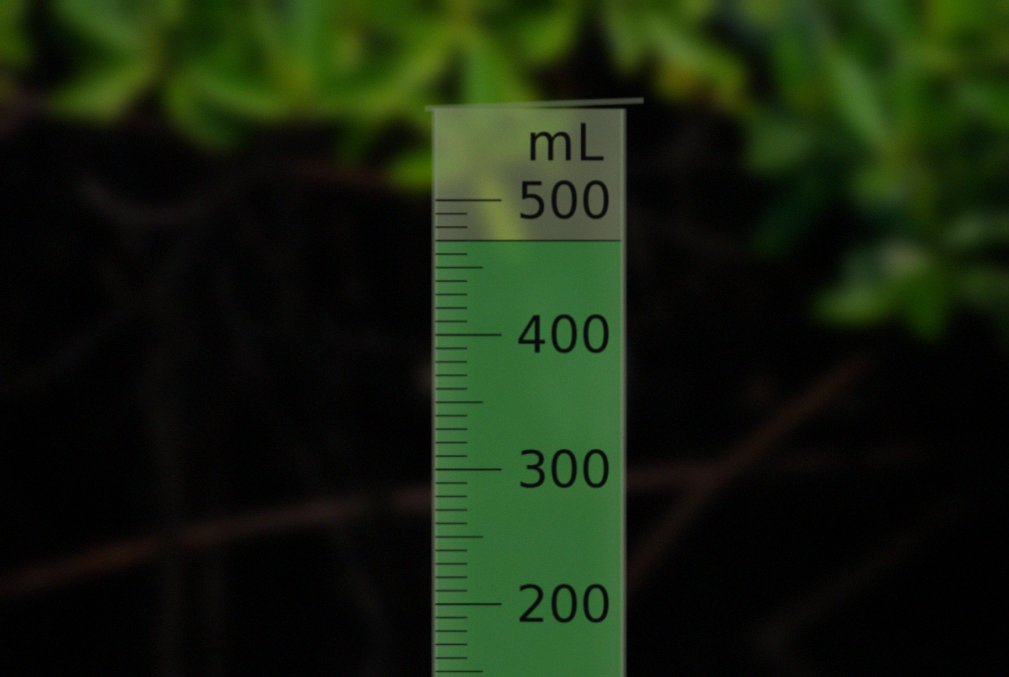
470 mL
